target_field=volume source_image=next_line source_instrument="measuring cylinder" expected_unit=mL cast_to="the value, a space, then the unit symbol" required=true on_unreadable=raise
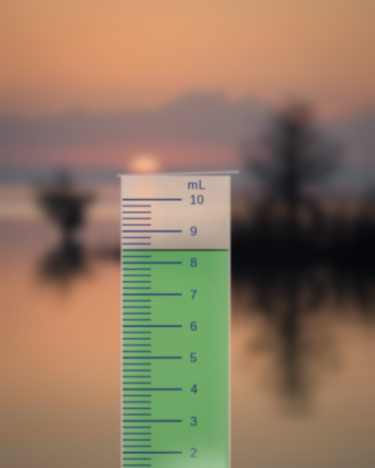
8.4 mL
